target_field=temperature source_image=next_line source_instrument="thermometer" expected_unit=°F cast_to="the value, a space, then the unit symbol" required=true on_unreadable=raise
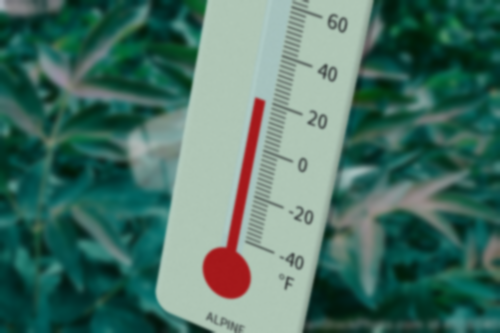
20 °F
